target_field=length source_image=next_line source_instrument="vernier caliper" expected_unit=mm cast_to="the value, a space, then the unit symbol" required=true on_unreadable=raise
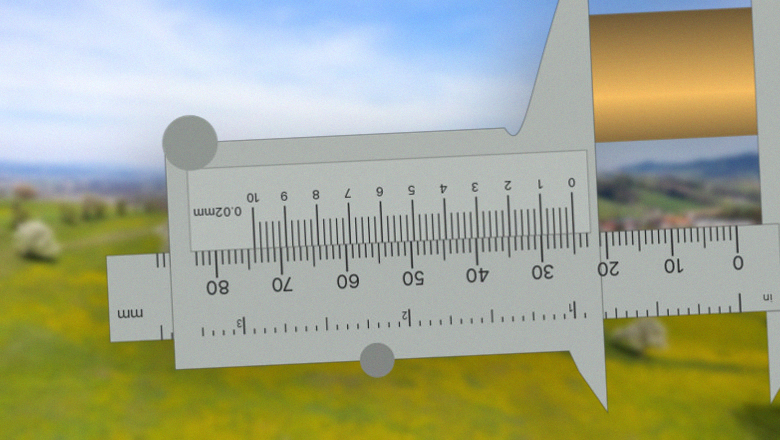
25.0 mm
